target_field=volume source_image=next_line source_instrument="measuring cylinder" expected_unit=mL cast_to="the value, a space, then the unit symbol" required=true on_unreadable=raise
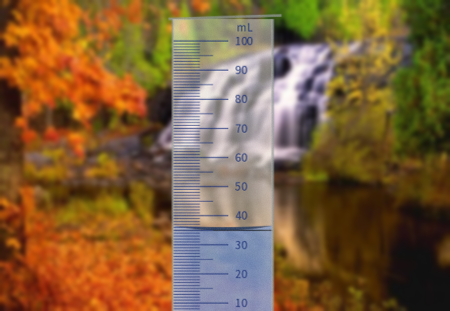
35 mL
